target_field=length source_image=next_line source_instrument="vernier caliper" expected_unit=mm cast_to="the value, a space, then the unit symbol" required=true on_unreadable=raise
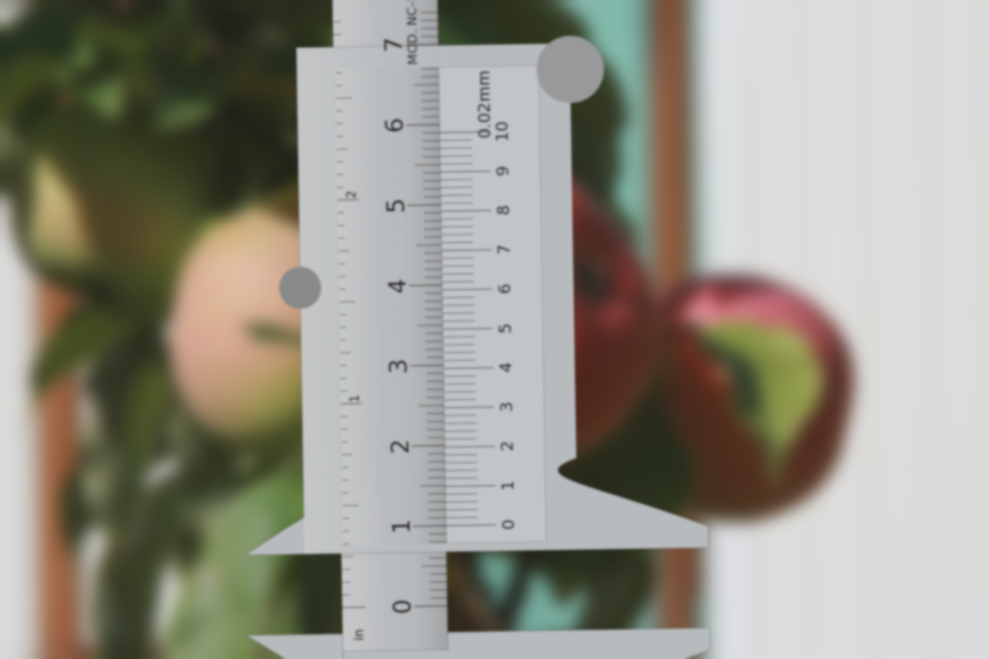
10.0 mm
